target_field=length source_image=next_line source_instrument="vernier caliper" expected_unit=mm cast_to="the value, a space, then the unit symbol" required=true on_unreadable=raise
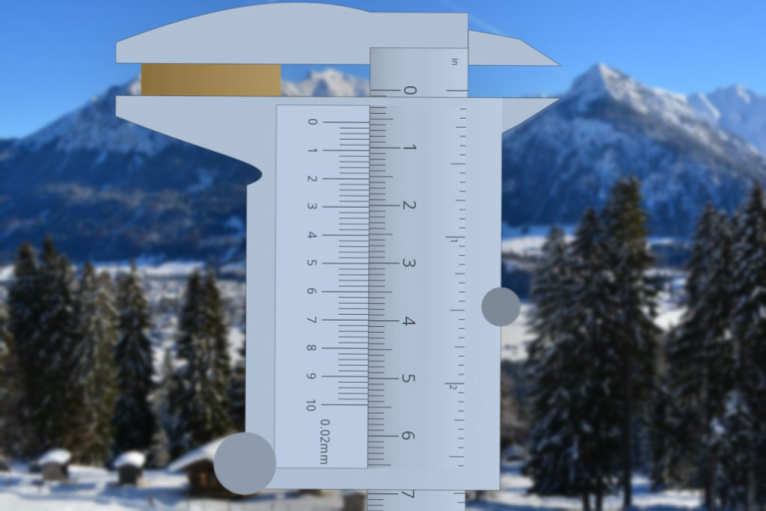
5.6 mm
